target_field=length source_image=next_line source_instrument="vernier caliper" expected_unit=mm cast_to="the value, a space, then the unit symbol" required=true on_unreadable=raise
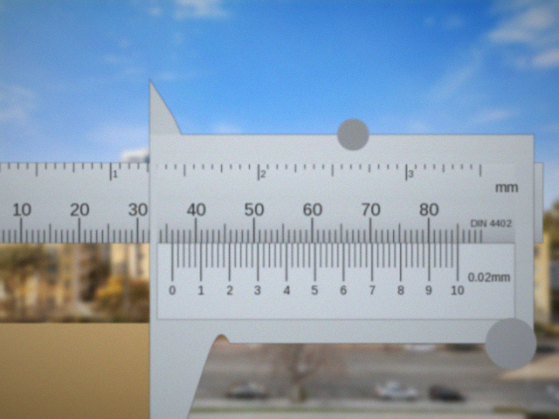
36.0 mm
